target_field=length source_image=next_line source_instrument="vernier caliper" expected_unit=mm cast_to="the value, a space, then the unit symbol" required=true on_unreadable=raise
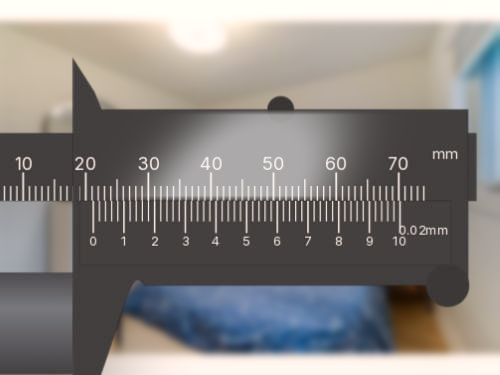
21.2 mm
